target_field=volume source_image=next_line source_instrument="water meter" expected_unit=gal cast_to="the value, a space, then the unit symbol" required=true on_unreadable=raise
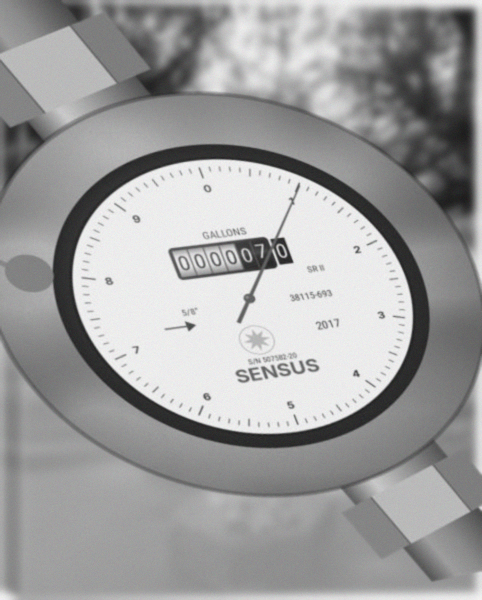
71.0 gal
